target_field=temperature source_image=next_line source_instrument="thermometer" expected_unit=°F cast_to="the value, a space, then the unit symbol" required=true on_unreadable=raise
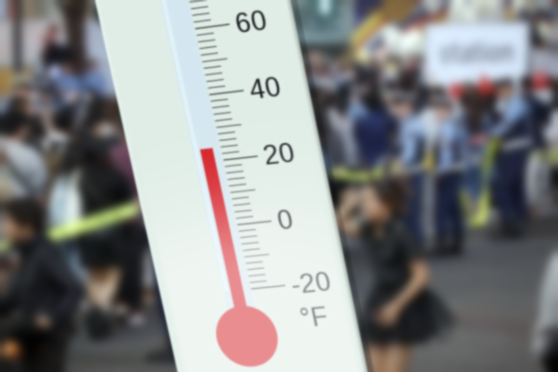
24 °F
